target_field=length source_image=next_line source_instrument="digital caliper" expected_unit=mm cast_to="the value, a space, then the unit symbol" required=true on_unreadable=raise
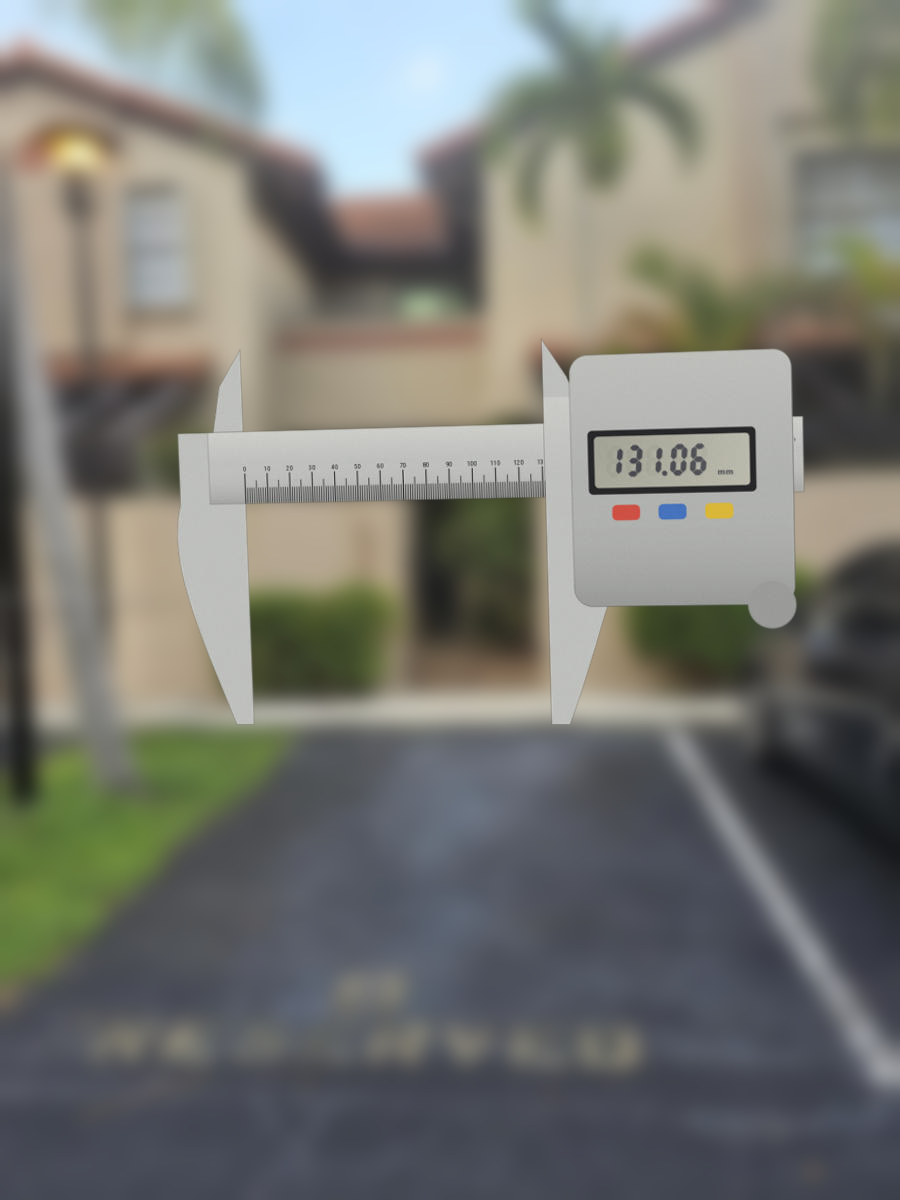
131.06 mm
